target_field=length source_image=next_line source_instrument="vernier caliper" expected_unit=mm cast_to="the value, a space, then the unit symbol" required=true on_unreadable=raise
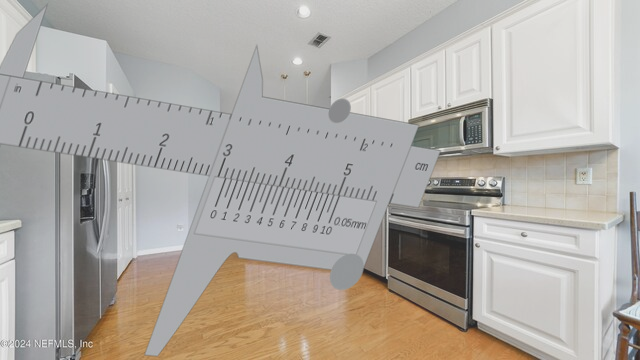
31.2 mm
